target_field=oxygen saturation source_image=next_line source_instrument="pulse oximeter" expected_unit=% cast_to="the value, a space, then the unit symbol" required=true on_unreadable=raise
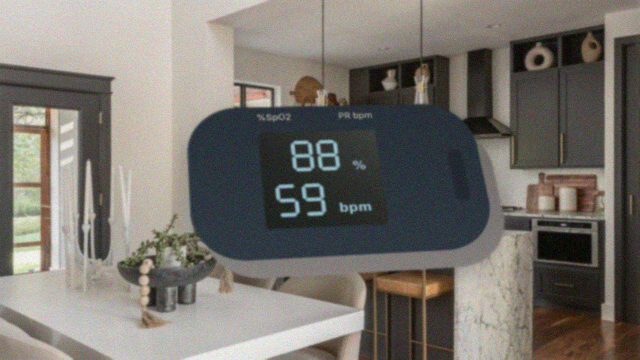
88 %
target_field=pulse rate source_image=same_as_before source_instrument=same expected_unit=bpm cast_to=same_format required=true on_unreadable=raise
59 bpm
